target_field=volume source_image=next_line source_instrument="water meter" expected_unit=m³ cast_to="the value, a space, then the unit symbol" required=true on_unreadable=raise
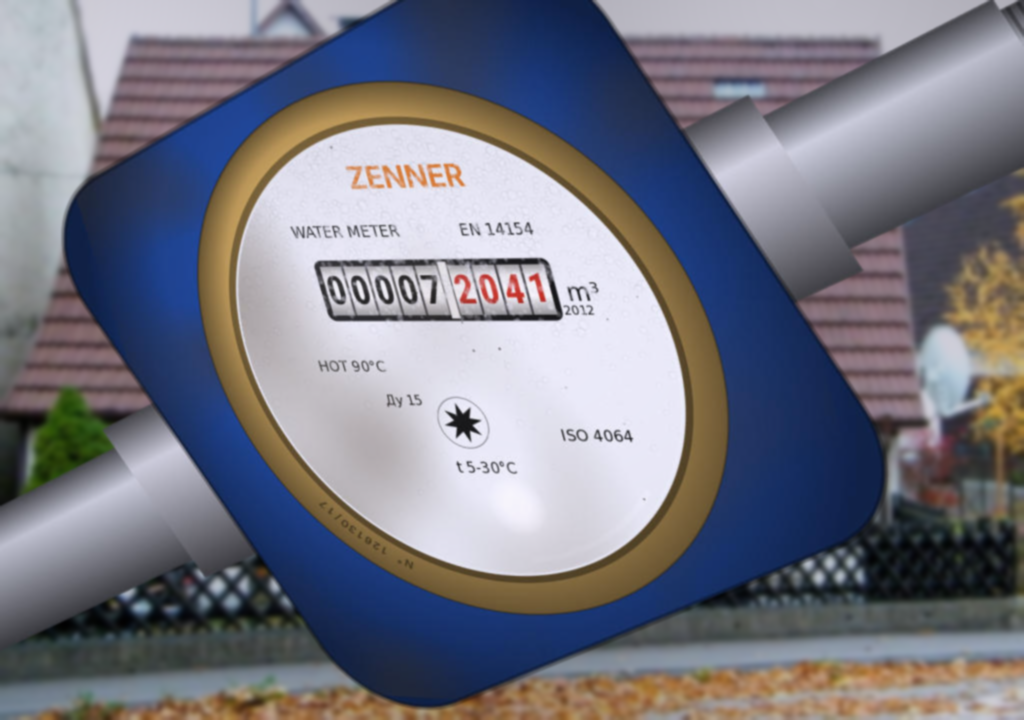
7.2041 m³
